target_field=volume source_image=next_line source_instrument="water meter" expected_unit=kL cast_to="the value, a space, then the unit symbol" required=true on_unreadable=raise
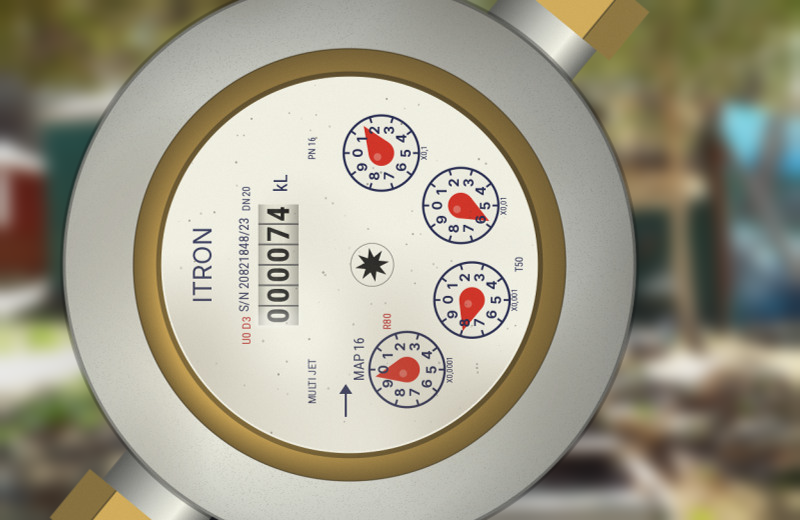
74.1579 kL
